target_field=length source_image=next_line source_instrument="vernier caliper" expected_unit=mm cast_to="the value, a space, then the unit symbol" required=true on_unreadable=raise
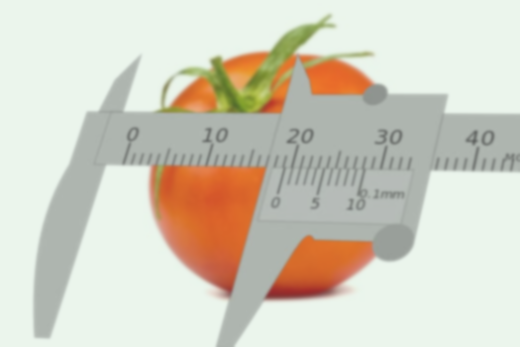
19.2 mm
